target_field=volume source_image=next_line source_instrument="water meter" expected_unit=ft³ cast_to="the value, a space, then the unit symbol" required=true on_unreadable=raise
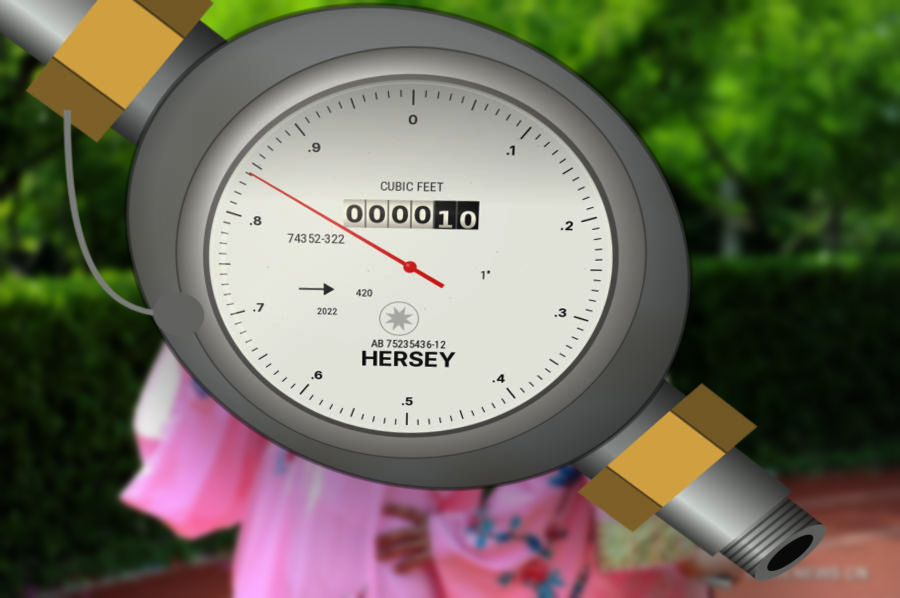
9.84 ft³
